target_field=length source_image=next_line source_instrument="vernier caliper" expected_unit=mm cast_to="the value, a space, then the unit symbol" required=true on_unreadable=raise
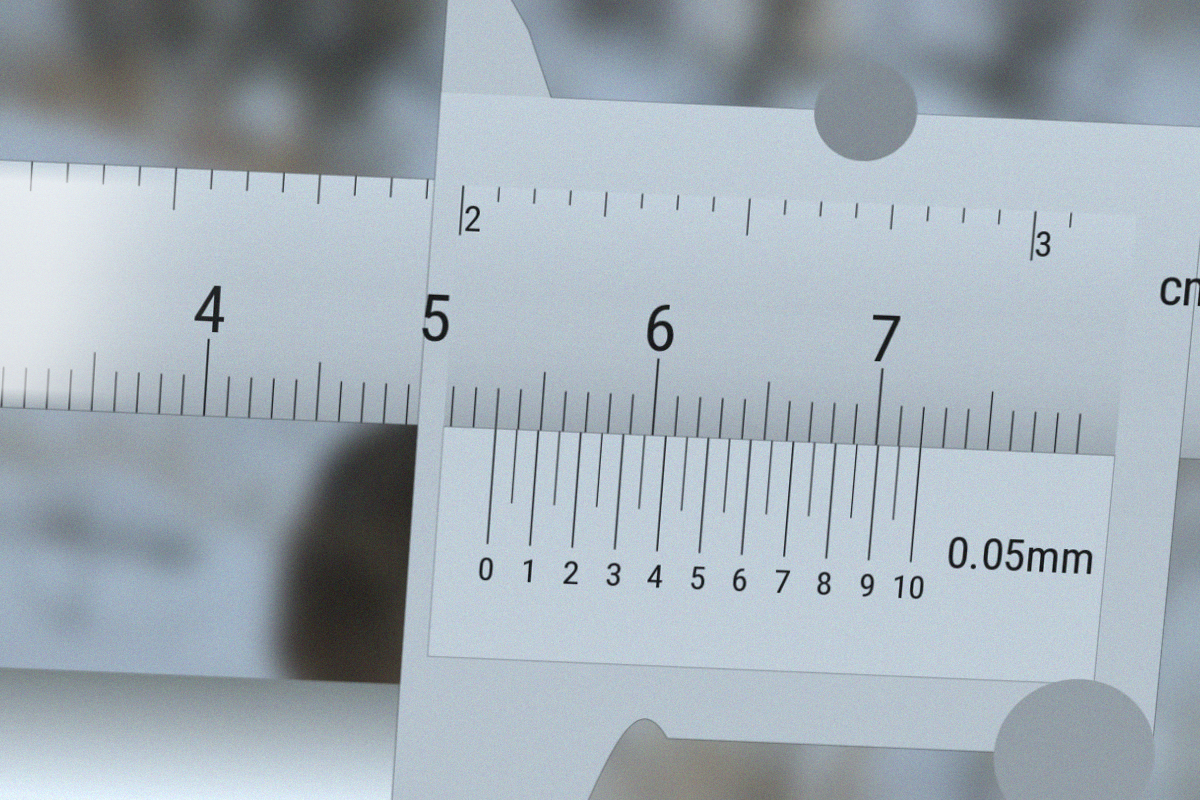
53.0 mm
